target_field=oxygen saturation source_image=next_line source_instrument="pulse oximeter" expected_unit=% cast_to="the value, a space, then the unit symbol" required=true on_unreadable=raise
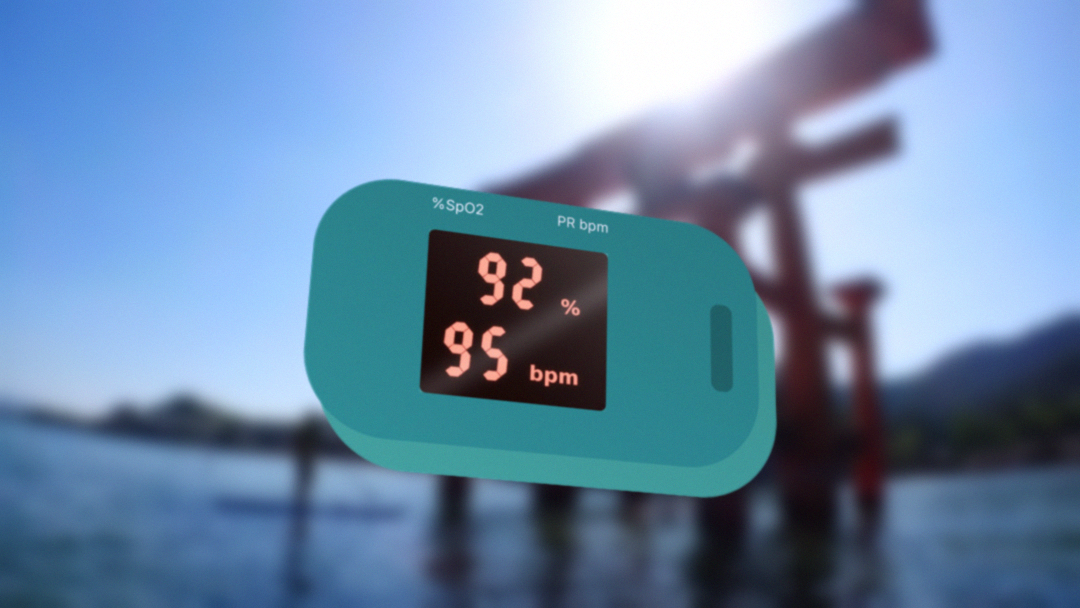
92 %
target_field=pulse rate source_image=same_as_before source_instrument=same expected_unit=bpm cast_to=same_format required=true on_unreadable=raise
95 bpm
